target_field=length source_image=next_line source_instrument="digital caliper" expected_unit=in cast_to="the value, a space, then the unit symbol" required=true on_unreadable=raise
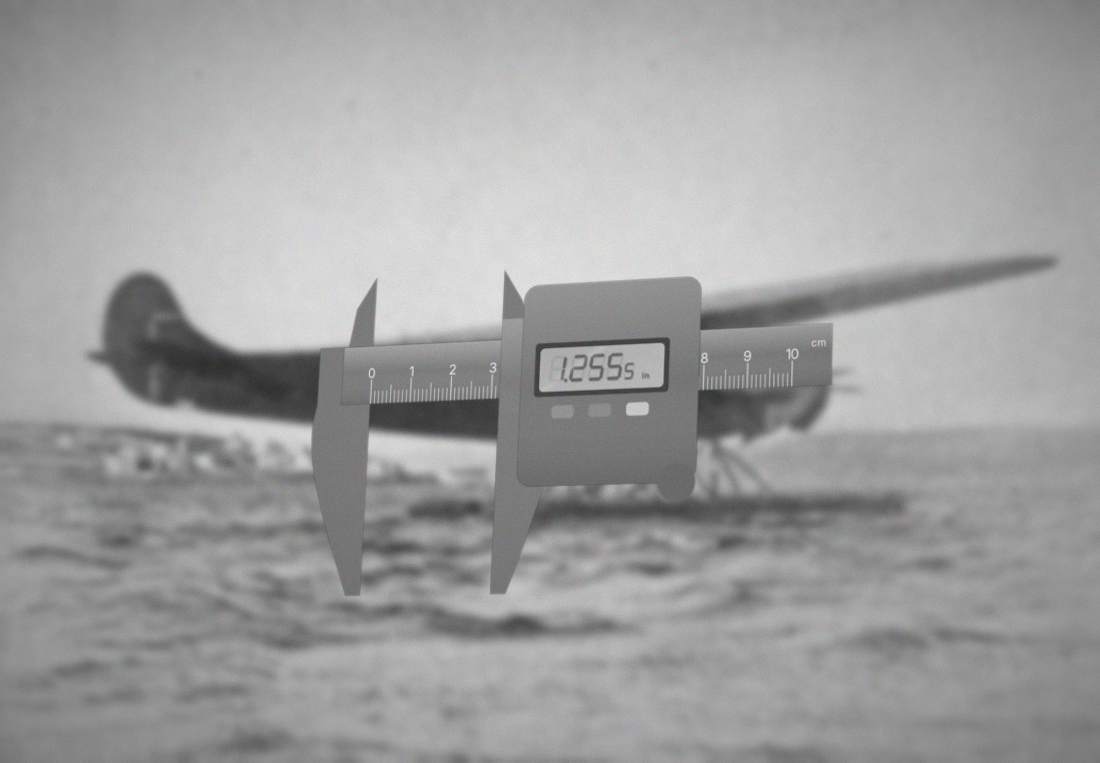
1.2555 in
